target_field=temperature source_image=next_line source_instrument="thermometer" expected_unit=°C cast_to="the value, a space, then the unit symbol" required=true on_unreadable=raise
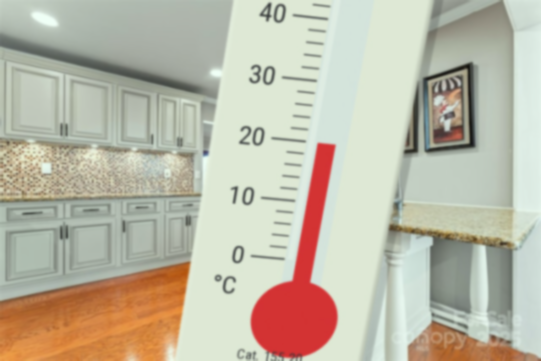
20 °C
